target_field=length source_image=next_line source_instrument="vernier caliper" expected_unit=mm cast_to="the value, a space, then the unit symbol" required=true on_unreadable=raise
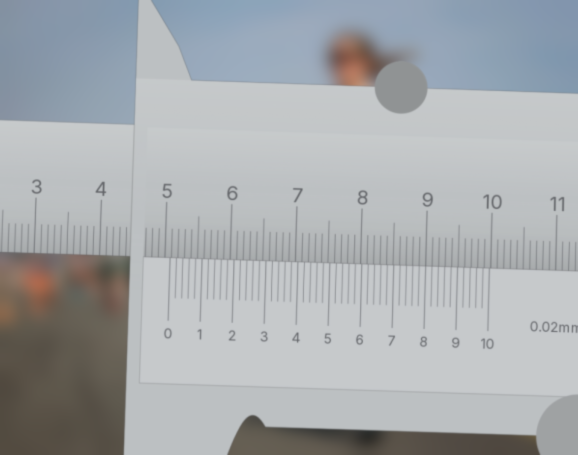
50.8 mm
